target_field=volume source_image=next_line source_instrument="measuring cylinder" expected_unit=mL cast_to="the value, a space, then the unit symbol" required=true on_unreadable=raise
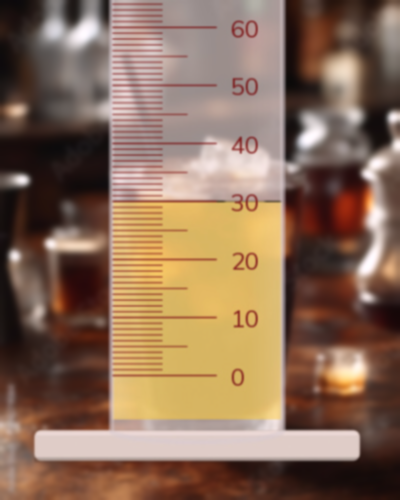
30 mL
